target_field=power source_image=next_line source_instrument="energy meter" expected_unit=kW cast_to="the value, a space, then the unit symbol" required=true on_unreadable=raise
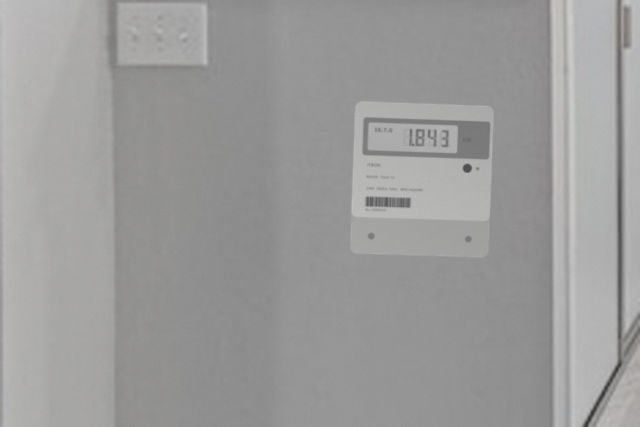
1.843 kW
